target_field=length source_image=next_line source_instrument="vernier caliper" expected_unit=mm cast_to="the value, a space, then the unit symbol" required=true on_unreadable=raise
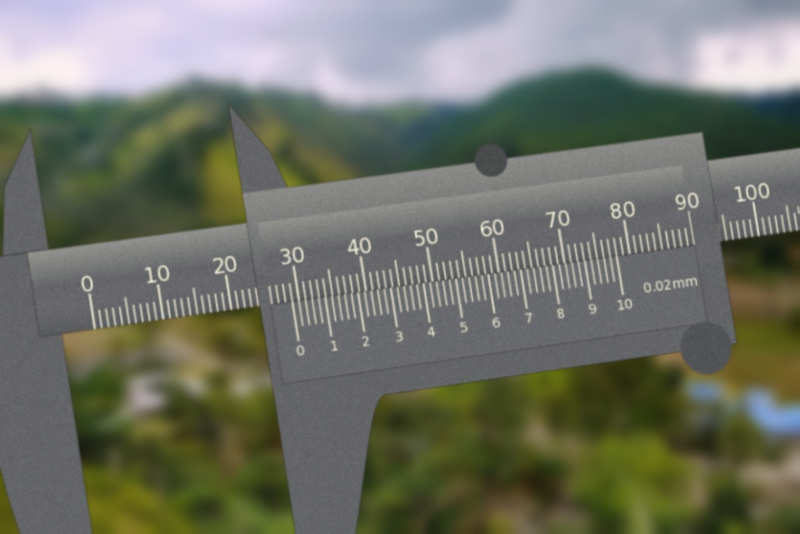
29.0 mm
